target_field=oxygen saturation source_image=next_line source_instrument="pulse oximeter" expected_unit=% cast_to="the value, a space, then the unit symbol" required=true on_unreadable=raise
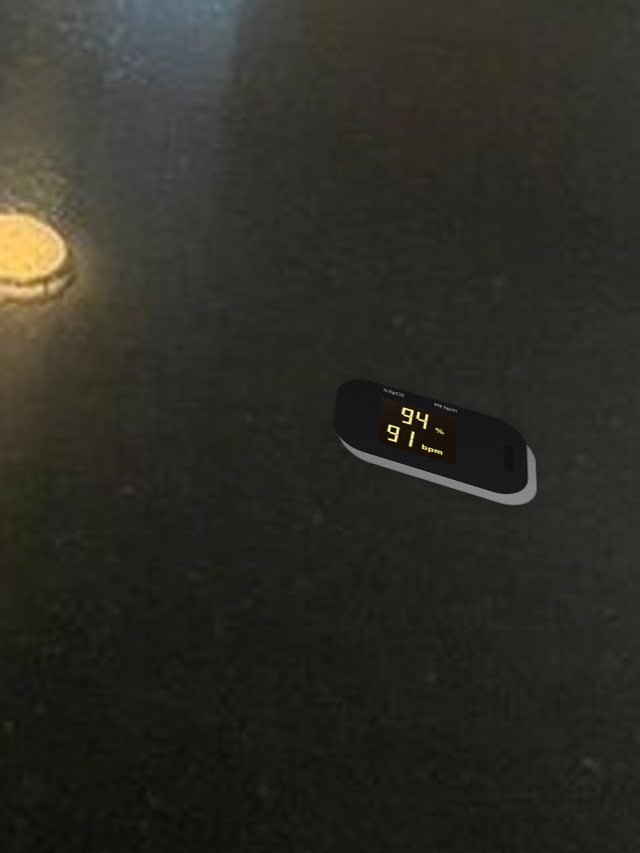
94 %
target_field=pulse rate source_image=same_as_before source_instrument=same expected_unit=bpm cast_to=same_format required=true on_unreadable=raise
91 bpm
